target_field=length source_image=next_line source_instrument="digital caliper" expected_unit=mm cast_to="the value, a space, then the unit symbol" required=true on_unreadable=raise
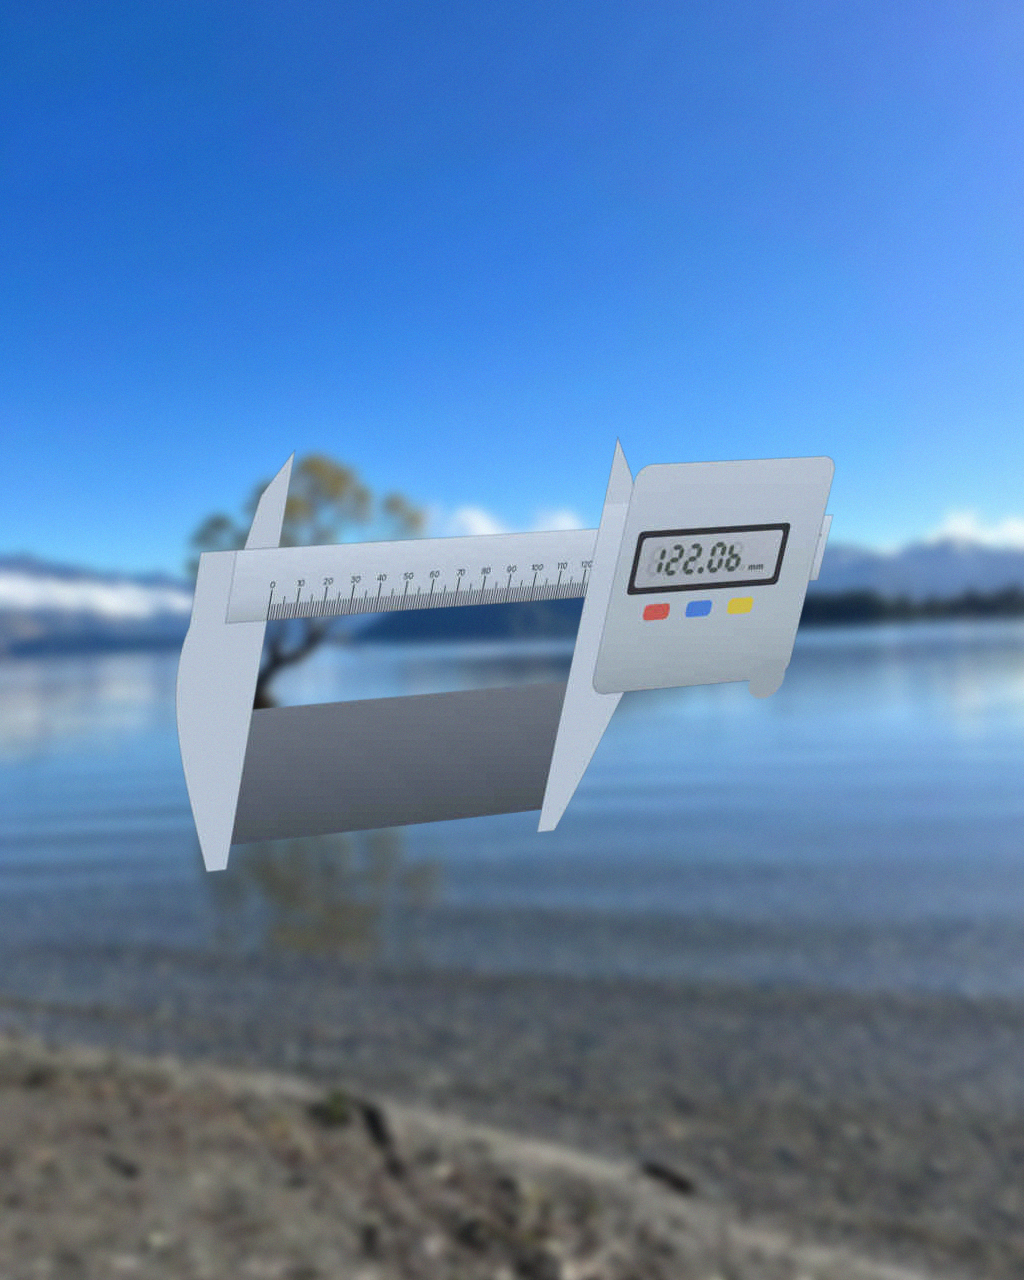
122.06 mm
